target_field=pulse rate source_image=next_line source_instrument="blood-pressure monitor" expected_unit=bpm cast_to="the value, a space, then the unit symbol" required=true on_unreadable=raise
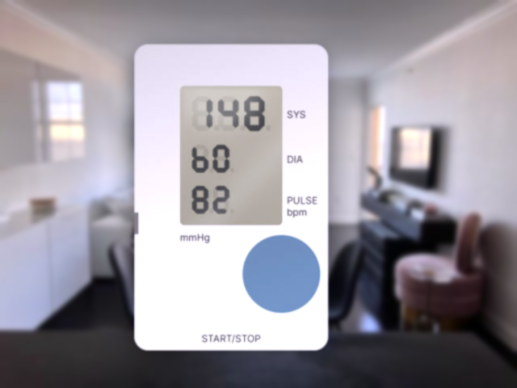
82 bpm
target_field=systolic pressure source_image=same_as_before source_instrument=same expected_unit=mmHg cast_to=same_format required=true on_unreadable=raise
148 mmHg
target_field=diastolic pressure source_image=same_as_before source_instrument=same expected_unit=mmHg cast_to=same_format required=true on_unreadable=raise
60 mmHg
